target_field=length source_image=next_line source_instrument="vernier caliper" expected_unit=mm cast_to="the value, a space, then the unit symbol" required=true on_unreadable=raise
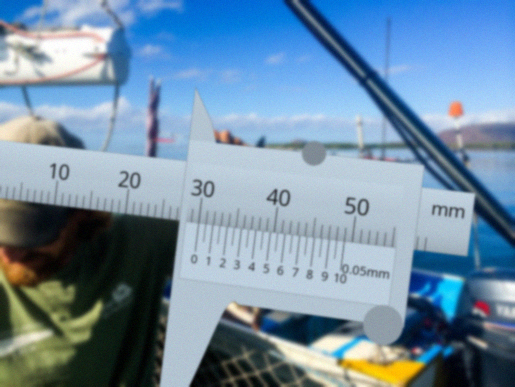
30.0 mm
